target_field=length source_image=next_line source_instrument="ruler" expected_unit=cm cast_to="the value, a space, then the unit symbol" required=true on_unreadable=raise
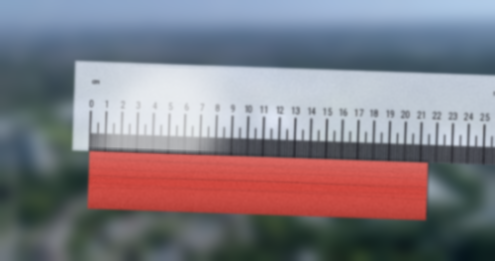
21.5 cm
